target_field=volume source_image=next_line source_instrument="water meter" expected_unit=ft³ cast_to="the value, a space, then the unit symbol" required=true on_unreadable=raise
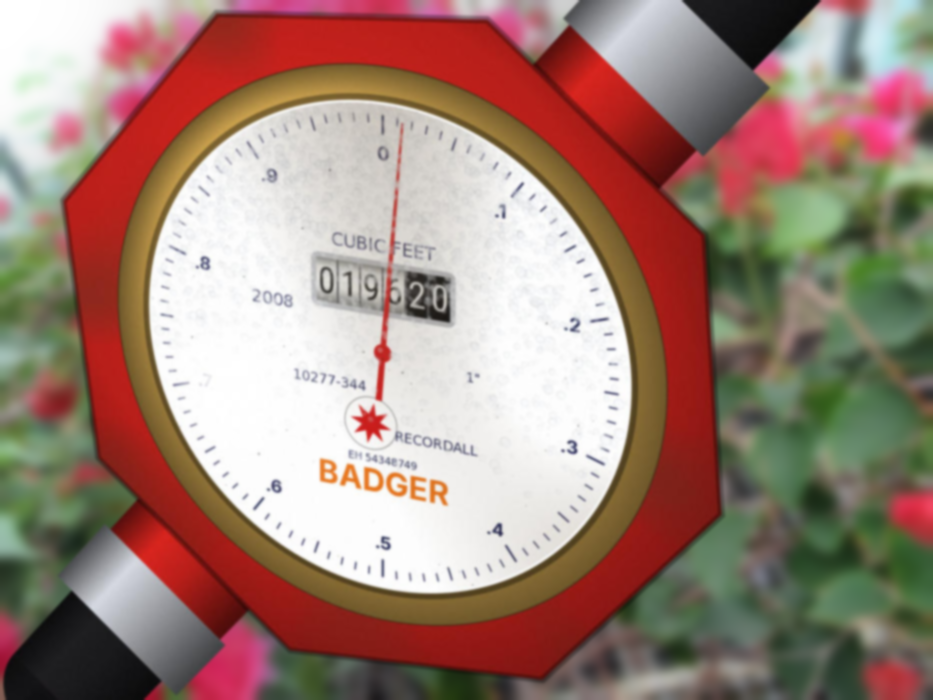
19620.01 ft³
